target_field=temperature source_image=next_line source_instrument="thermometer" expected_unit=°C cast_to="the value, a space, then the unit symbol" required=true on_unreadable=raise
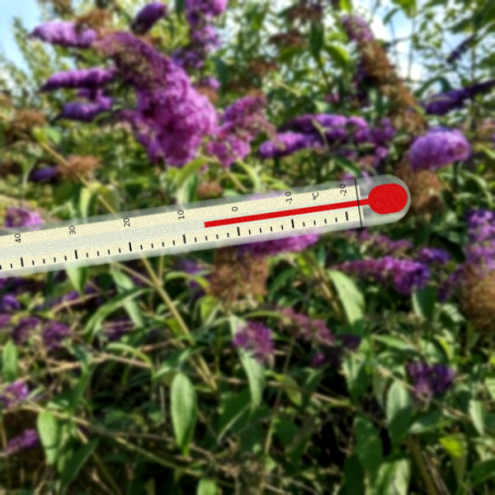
6 °C
